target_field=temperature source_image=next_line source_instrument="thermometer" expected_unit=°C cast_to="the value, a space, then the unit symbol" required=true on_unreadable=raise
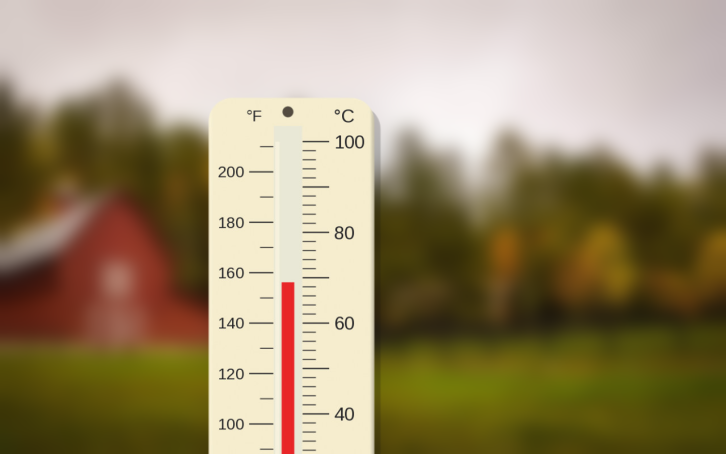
69 °C
